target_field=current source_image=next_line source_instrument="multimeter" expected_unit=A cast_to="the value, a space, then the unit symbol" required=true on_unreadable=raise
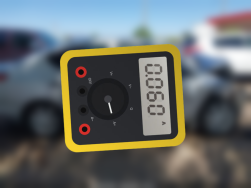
0.060 A
